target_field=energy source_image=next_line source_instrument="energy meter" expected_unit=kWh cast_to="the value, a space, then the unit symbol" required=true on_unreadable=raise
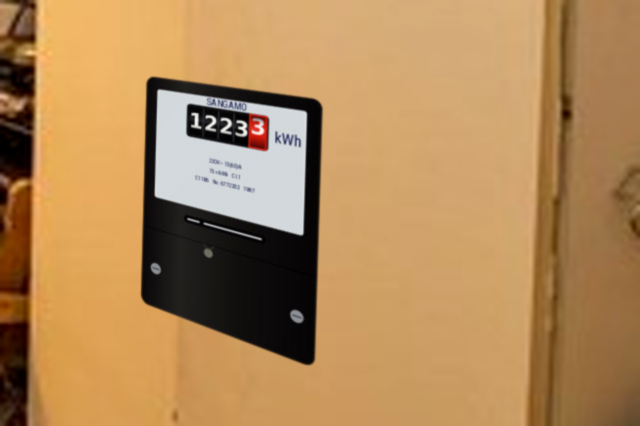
1223.3 kWh
